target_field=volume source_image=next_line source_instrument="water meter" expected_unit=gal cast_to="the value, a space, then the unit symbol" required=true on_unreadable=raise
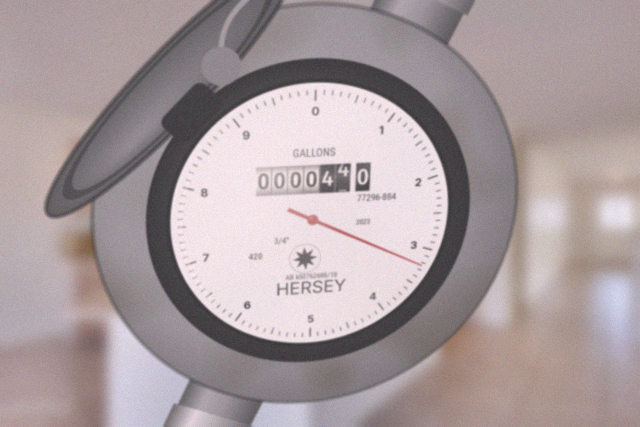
443.2 gal
